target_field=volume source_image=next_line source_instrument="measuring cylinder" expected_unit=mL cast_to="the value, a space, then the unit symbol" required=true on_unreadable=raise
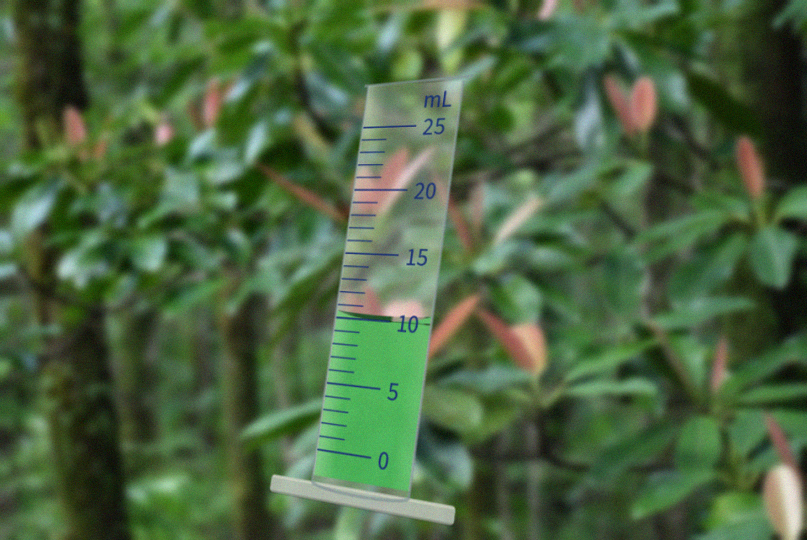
10 mL
